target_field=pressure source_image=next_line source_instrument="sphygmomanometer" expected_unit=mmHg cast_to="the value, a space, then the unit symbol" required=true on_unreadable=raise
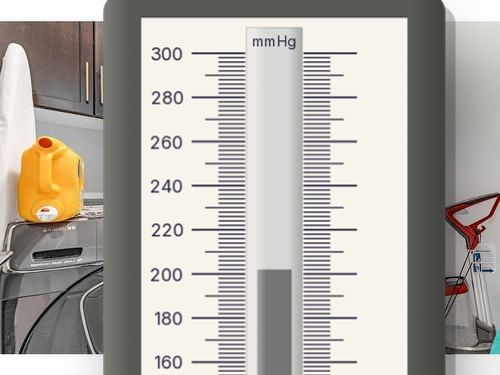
202 mmHg
